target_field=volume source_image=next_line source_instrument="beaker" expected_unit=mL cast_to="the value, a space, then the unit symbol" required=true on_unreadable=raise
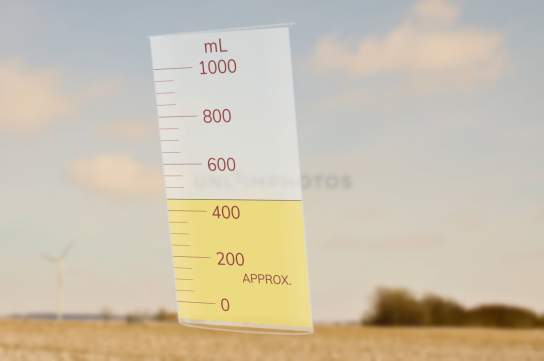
450 mL
